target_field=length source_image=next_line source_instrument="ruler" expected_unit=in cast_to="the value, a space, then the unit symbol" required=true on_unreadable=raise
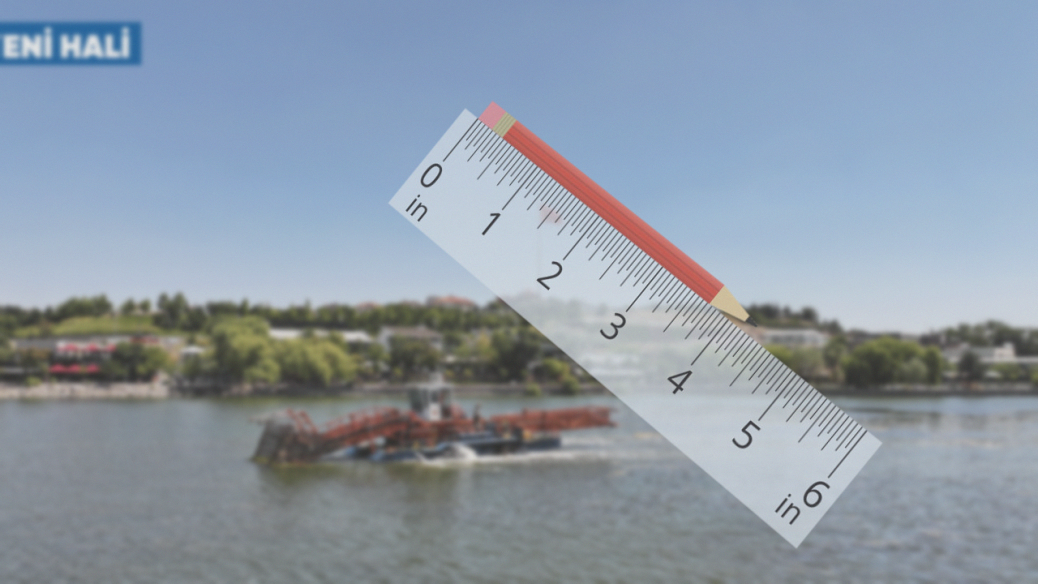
4.3125 in
